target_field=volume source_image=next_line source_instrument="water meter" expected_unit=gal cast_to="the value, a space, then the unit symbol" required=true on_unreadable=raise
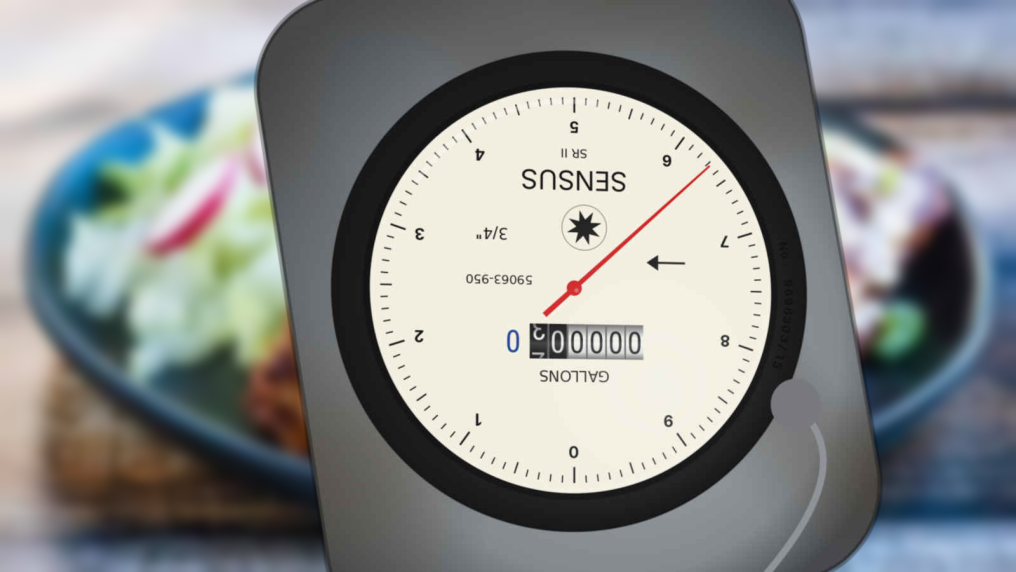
26.3 gal
